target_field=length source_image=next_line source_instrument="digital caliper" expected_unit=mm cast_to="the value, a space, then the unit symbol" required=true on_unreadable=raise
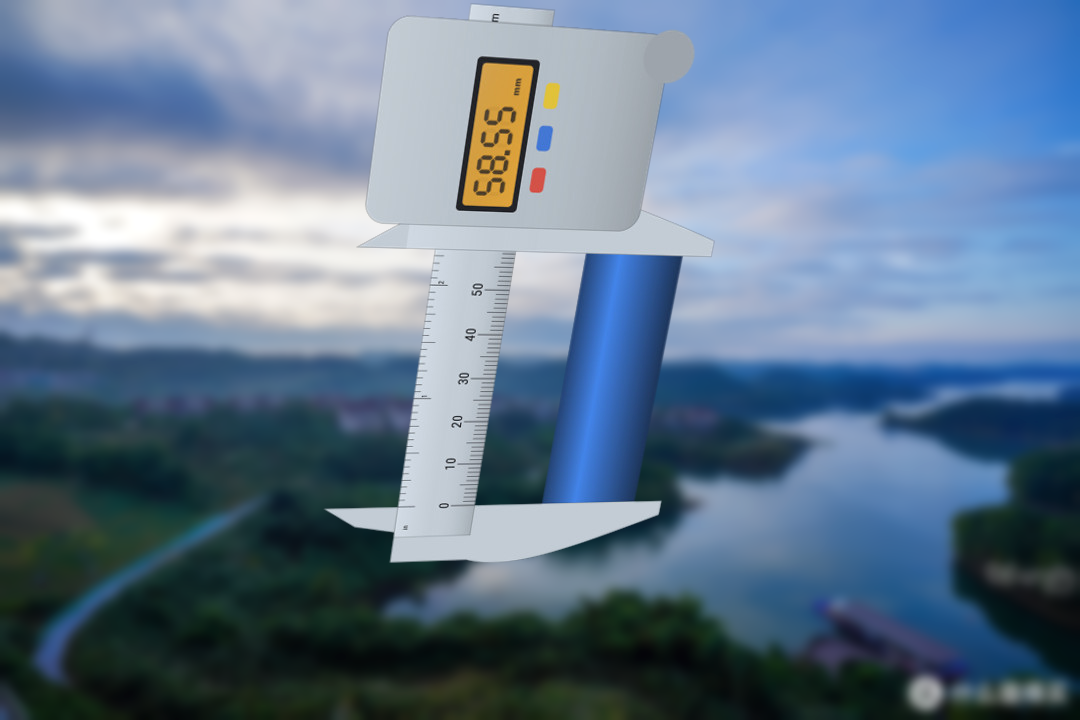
58.55 mm
